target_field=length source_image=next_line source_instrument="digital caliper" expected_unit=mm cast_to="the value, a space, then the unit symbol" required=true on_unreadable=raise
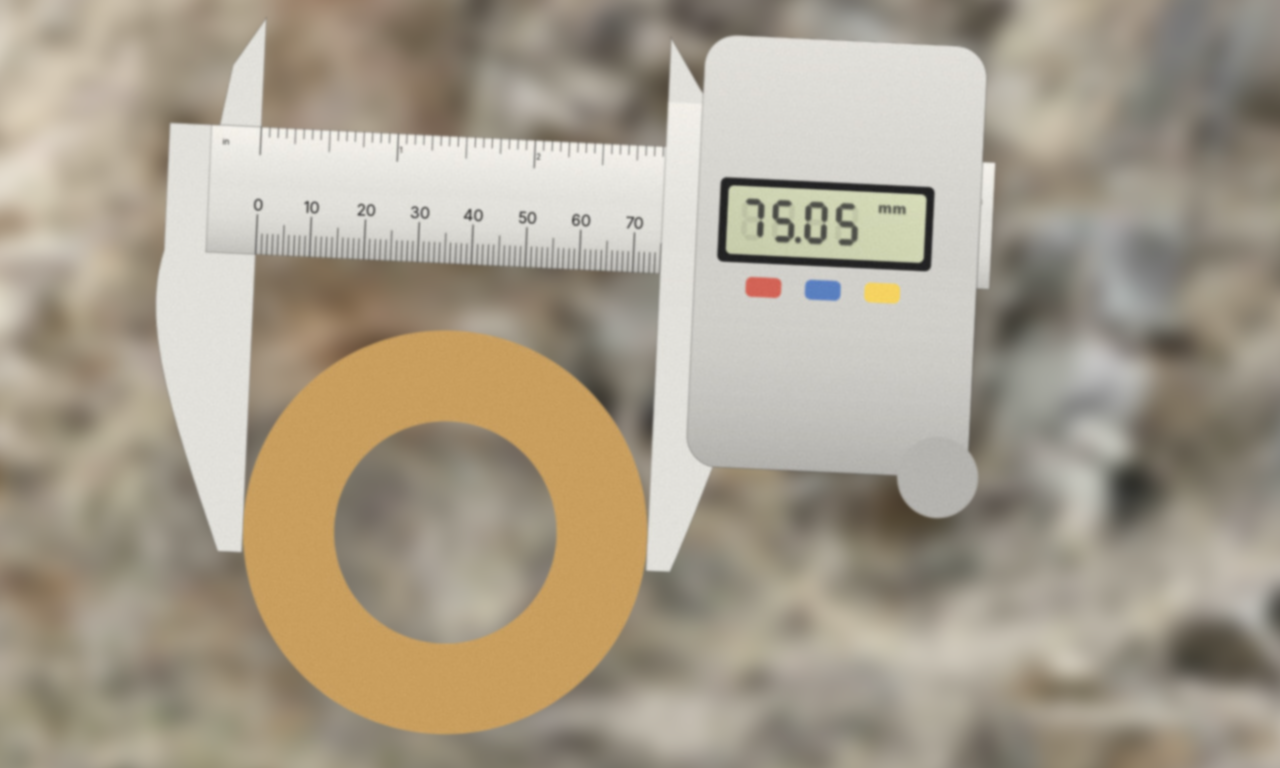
75.05 mm
